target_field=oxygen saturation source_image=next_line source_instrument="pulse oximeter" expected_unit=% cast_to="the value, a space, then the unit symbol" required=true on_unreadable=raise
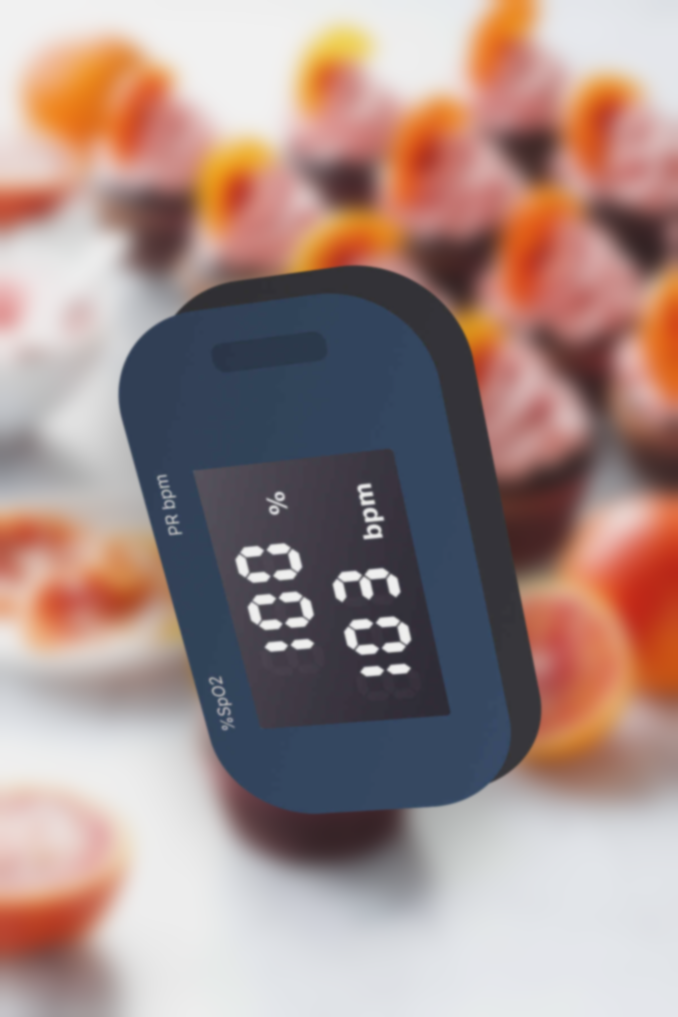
100 %
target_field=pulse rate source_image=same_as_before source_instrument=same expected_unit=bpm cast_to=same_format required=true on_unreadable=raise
103 bpm
